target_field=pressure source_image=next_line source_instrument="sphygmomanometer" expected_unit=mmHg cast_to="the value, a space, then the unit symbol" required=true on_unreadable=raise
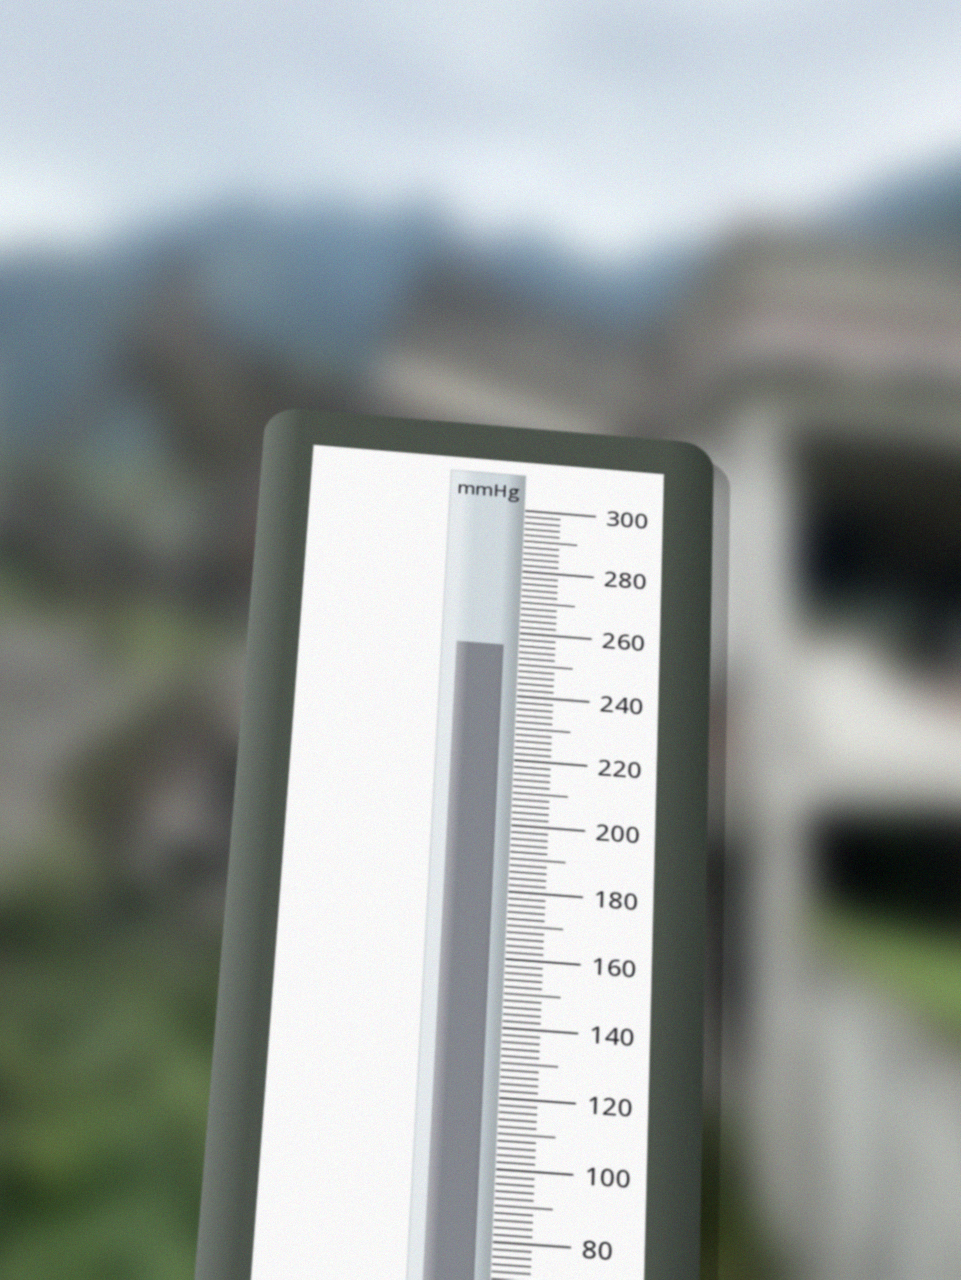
256 mmHg
